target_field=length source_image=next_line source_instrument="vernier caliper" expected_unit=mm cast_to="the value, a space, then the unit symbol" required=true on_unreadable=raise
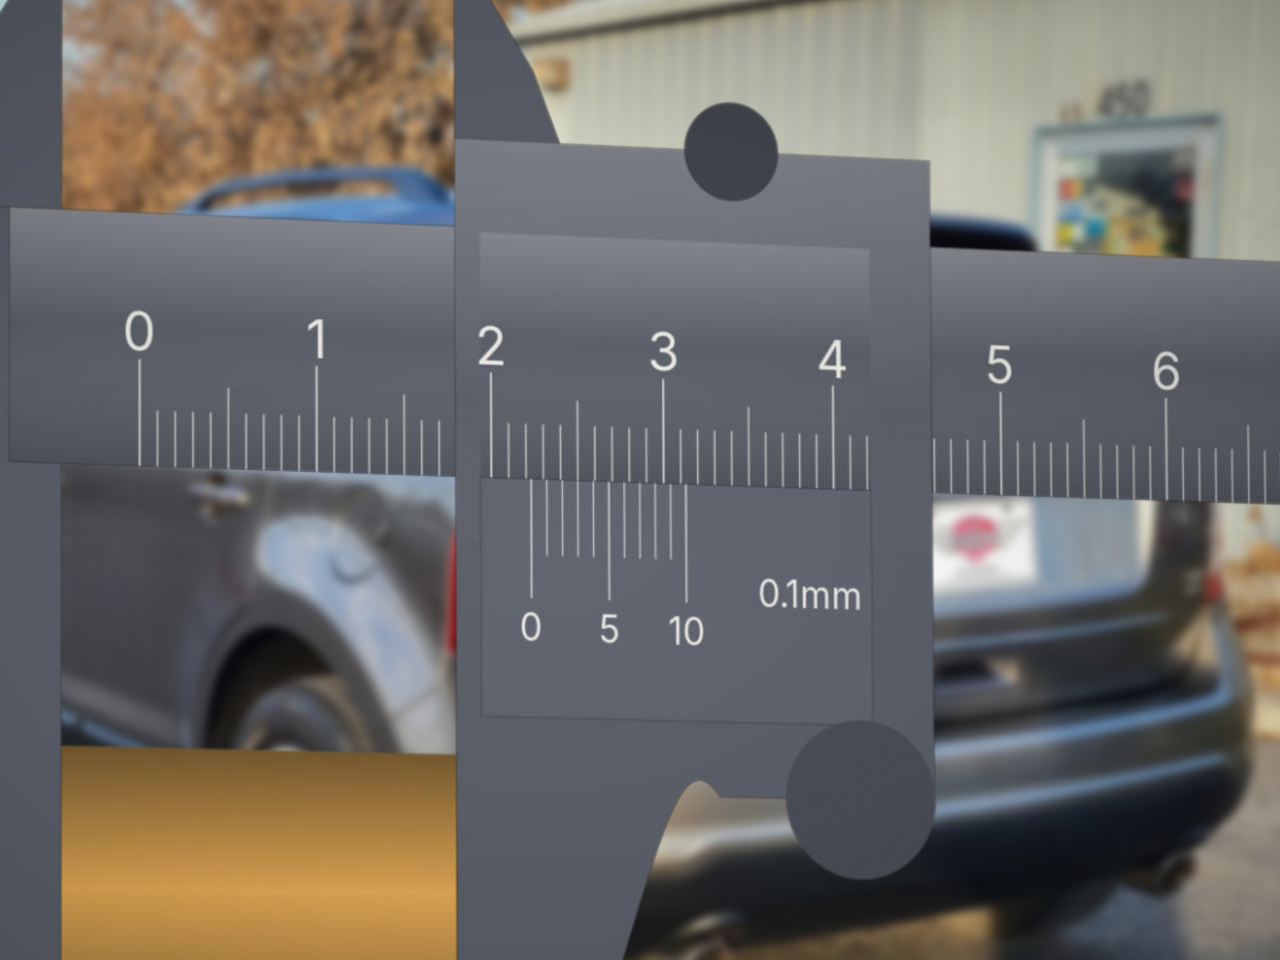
22.3 mm
